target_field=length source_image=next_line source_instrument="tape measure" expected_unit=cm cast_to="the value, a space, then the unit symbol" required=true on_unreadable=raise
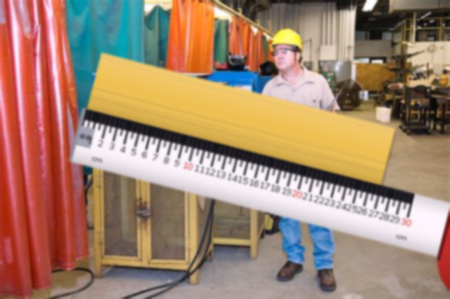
27 cm
